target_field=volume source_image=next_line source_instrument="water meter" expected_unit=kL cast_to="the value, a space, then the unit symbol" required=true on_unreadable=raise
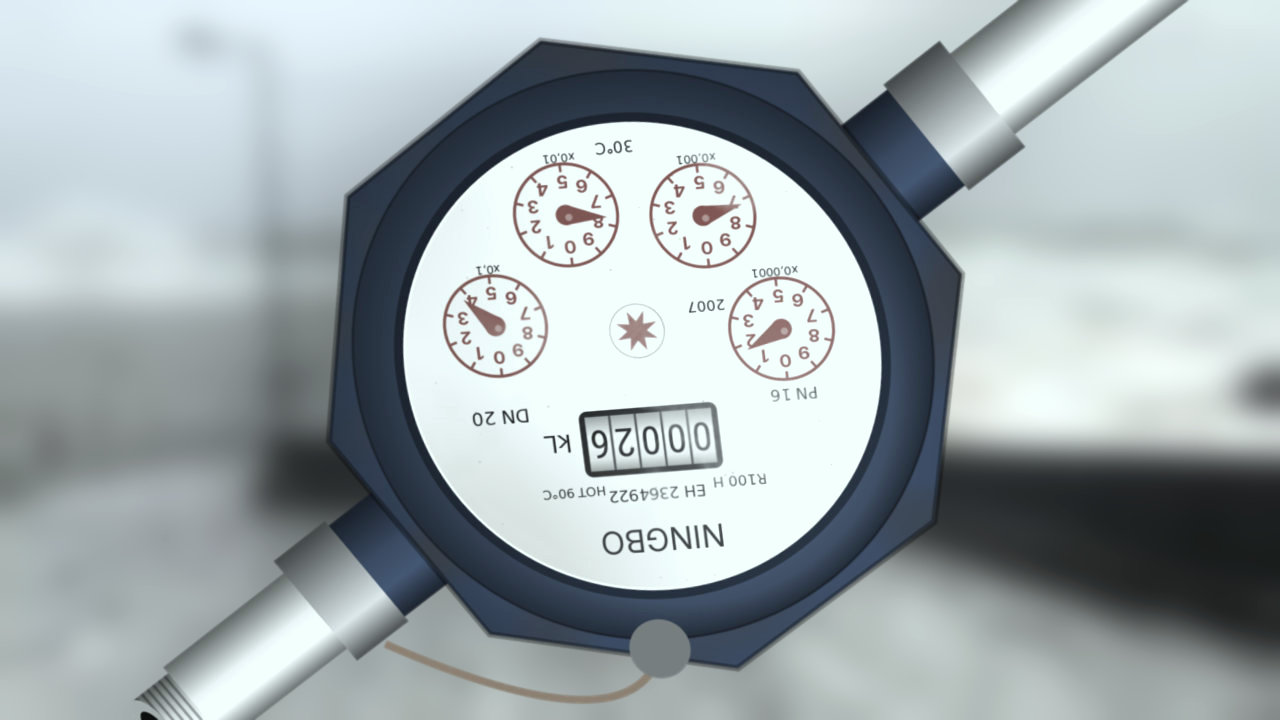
26.3771 kL
